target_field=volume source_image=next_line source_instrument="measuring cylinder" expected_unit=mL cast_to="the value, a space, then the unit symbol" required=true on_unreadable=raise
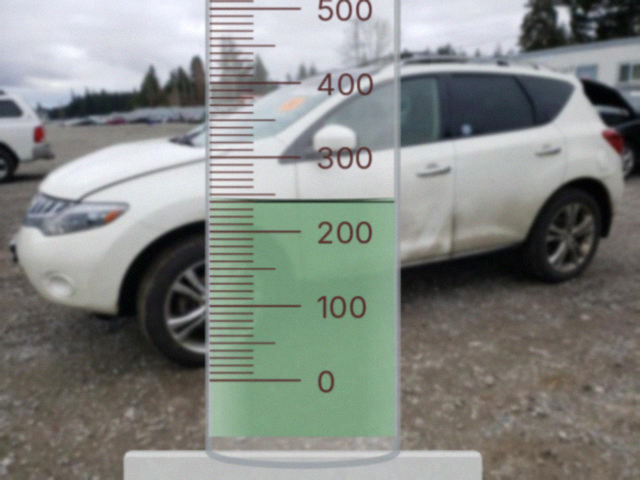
240 mL
